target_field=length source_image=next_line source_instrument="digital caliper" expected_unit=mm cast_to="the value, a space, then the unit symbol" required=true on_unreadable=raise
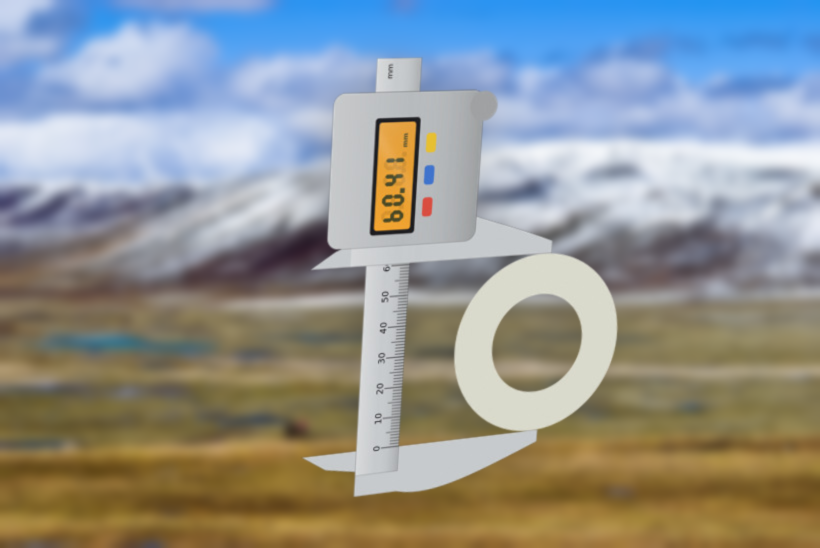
60.41 mm
